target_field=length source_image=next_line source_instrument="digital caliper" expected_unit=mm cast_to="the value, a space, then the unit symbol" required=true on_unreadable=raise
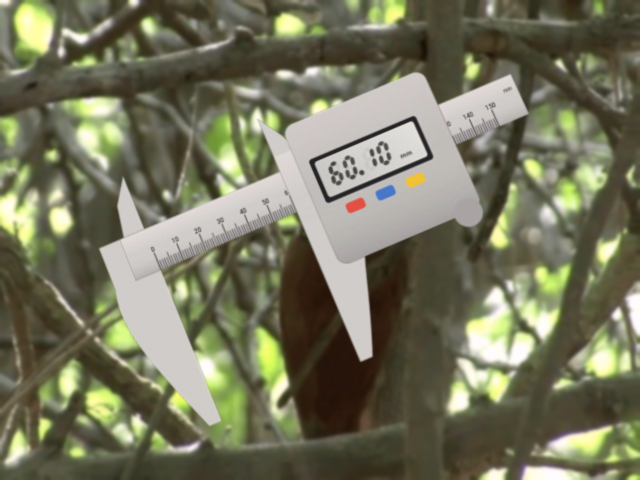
60.10 mm
